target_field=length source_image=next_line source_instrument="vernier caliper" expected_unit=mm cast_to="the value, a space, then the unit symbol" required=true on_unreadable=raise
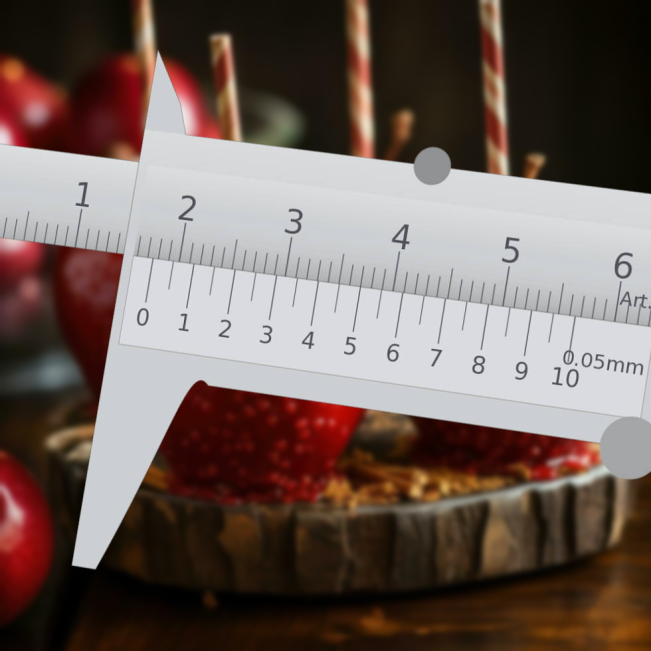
17.5 mm
